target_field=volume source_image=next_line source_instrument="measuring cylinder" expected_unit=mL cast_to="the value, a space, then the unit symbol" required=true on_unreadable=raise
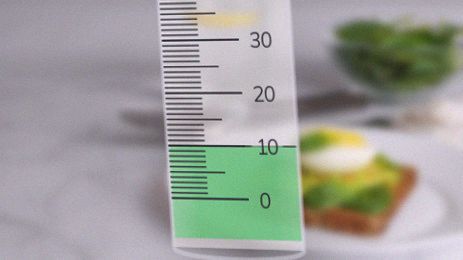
10 mL
